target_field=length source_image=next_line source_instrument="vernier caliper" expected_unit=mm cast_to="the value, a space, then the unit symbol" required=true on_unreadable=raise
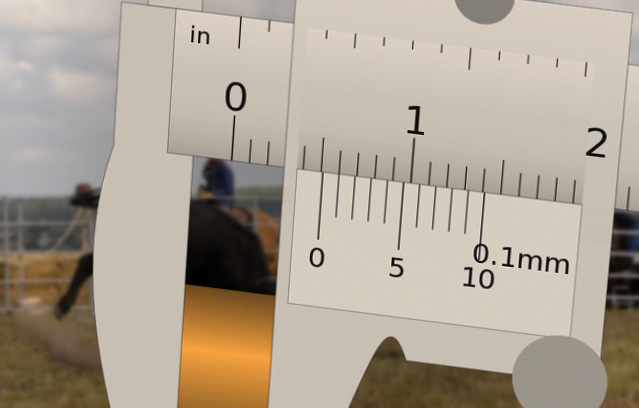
5.1 mm
